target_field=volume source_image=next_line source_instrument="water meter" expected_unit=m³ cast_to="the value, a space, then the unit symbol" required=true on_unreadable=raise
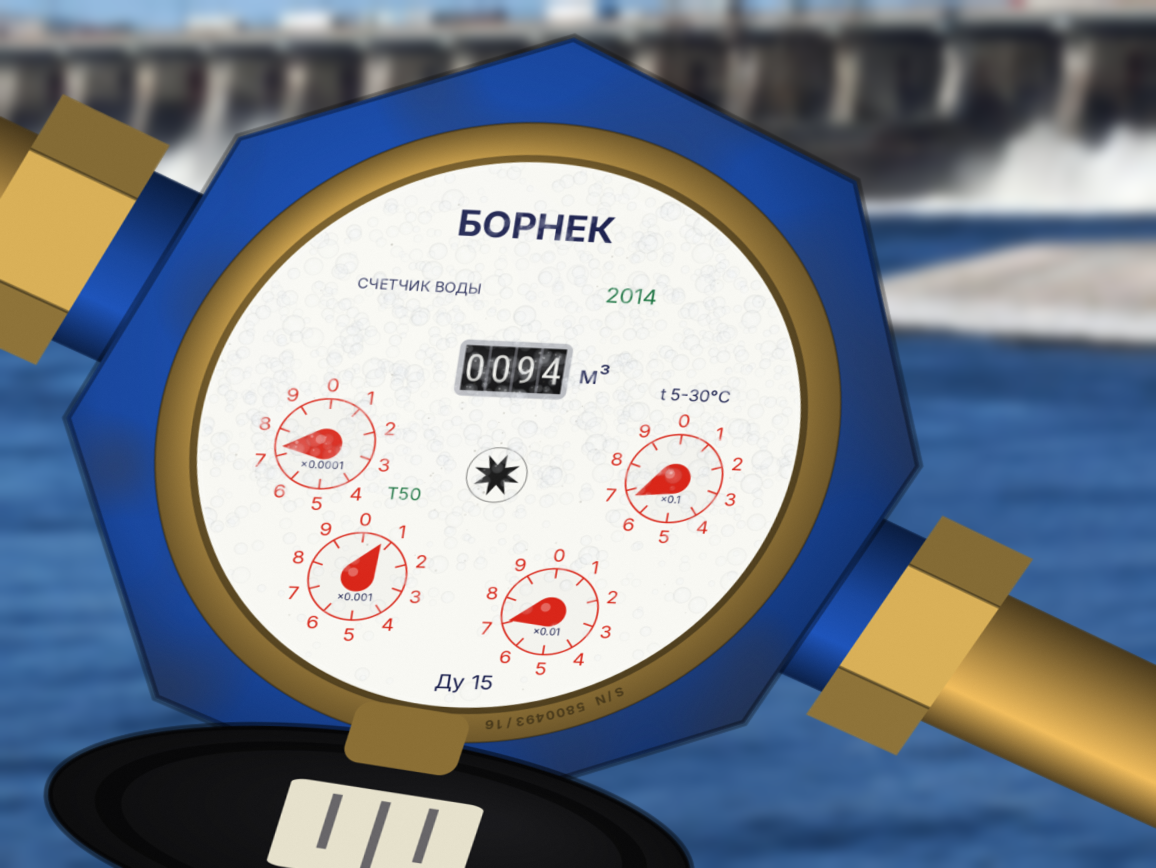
94.6707 m³
